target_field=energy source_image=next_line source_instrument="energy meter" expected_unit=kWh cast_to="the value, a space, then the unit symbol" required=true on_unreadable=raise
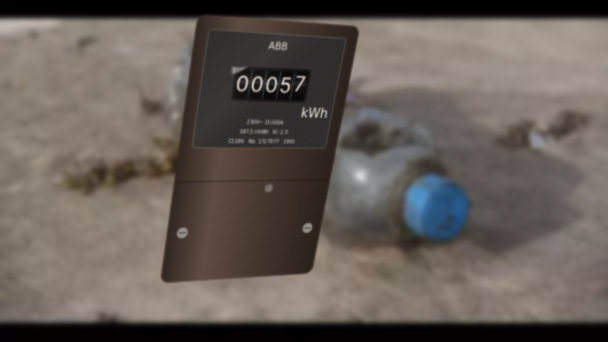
57 kWh
